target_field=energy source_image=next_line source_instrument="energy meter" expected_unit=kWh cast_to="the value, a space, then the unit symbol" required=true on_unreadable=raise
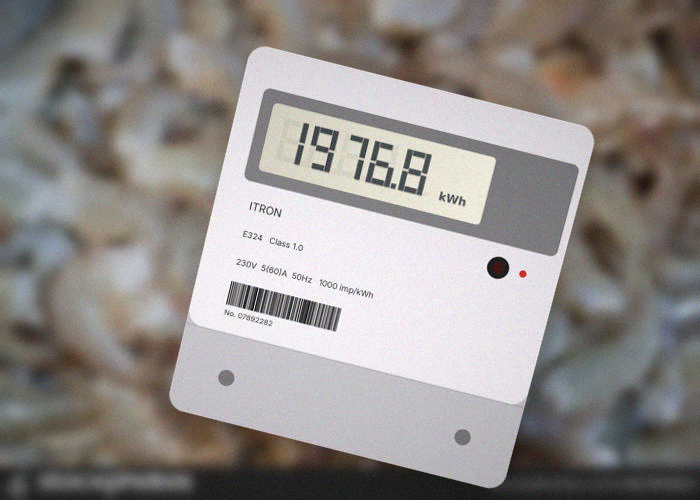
1976.8 kWh
